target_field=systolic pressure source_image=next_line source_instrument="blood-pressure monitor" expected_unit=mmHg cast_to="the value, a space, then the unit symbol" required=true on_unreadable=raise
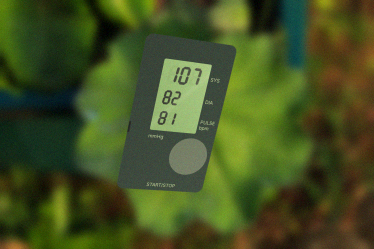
107 mmHg
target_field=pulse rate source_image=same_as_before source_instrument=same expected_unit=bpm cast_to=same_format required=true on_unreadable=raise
81 bpm
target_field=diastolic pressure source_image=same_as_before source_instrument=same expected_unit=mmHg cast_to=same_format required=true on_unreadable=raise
82 mmHg
